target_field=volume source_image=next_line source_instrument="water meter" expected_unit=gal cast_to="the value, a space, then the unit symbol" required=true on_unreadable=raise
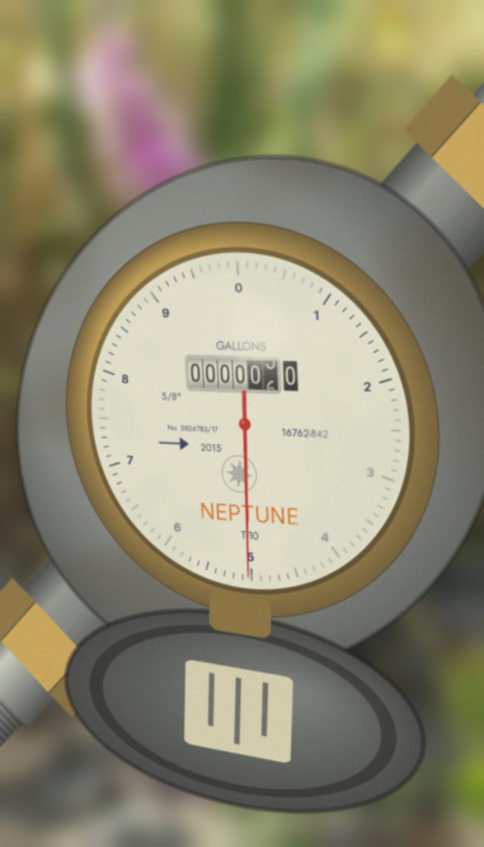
55.0 gal
